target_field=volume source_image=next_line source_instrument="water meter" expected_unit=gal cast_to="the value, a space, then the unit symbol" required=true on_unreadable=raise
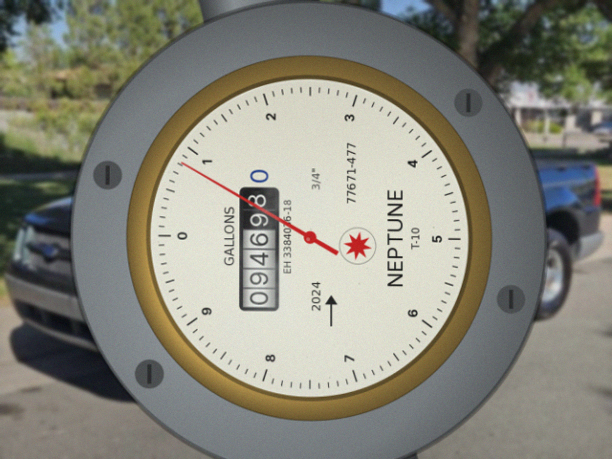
946980.8 gal
